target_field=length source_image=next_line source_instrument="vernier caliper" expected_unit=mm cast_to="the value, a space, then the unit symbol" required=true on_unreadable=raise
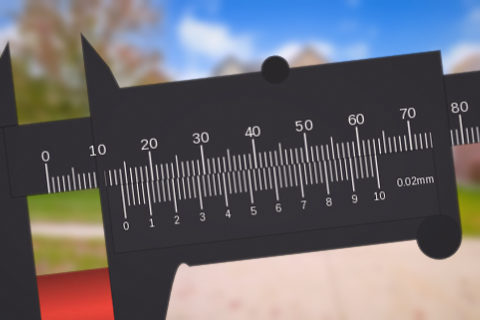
14.0 mm
